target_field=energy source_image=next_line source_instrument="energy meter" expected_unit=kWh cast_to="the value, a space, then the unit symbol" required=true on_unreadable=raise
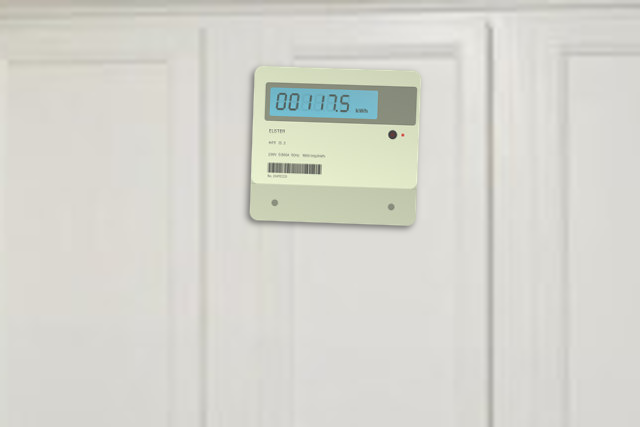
117.5 kWh
